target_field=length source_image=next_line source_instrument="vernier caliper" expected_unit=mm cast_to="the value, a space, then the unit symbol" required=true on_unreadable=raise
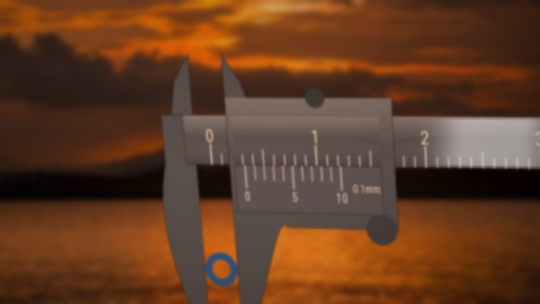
3.2 mm
